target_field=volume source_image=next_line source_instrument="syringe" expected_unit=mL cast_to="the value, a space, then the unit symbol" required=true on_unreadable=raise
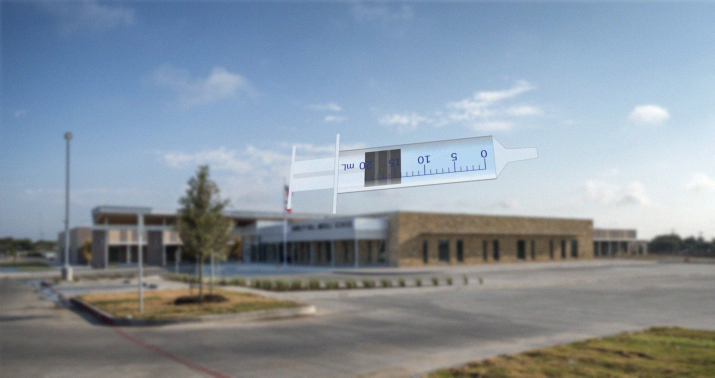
14 mL
